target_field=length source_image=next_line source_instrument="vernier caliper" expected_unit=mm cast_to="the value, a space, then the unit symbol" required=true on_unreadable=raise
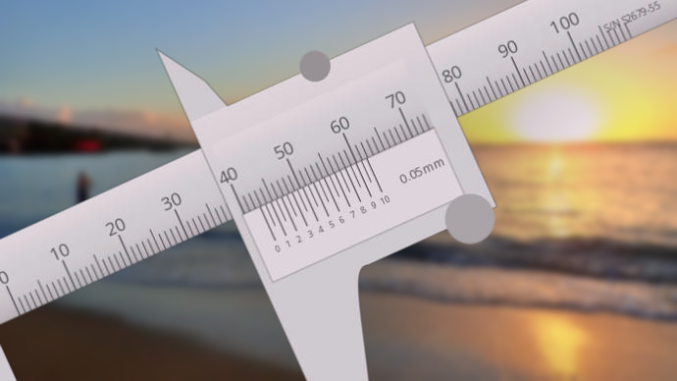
42.8 mm
